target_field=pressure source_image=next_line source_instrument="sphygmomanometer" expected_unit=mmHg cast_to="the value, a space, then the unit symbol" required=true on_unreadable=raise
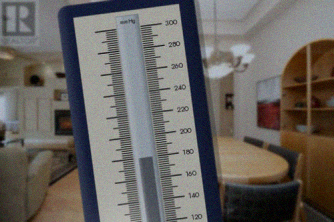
180 mmHg
